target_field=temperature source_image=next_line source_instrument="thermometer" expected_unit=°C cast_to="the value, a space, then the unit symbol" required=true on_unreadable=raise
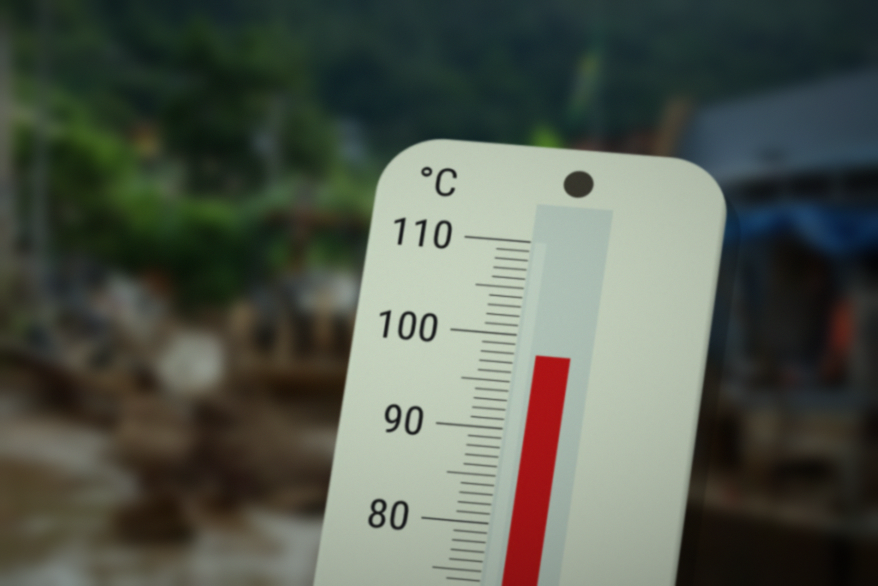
98 °C
